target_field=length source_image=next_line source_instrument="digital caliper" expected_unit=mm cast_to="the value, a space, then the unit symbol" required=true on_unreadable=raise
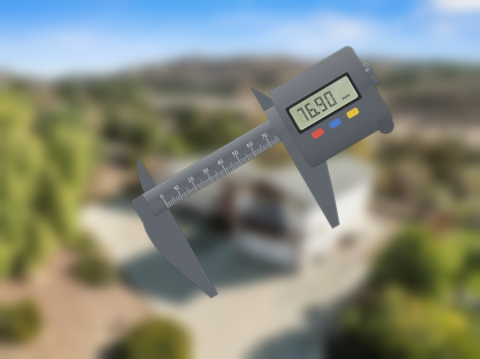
76.90 mm
